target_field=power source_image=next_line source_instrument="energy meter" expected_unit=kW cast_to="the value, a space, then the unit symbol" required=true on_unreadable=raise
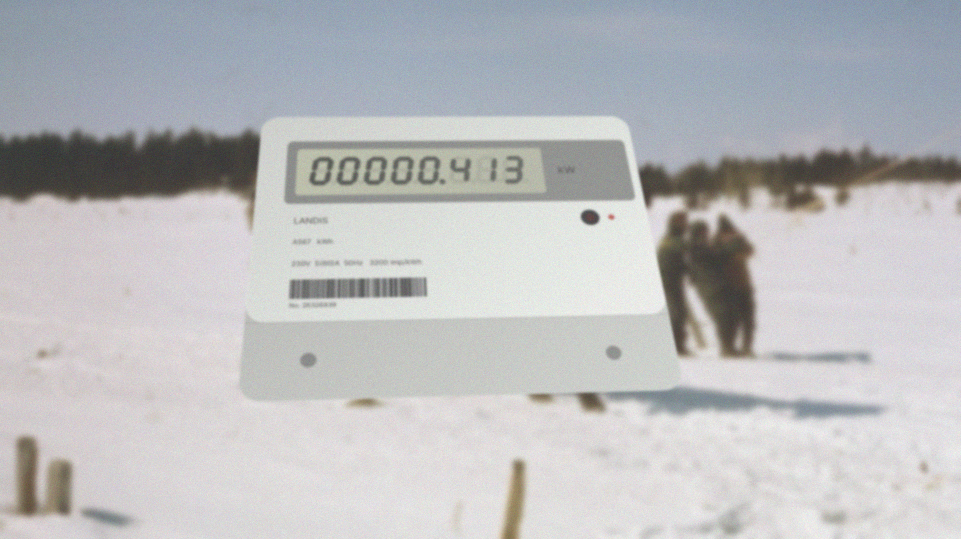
0.413 kW
